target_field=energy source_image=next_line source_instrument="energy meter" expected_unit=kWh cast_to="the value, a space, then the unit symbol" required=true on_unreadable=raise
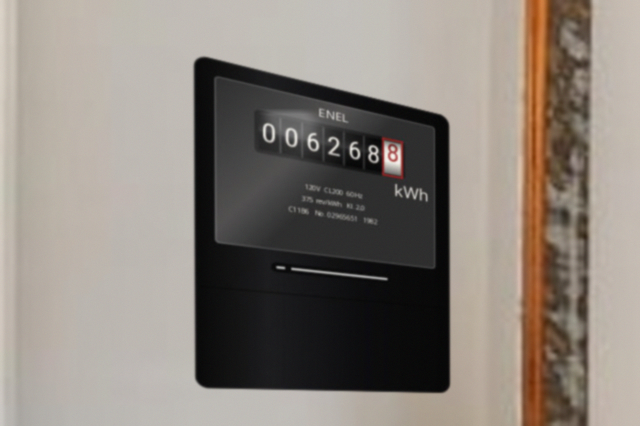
6268.8 kWh
